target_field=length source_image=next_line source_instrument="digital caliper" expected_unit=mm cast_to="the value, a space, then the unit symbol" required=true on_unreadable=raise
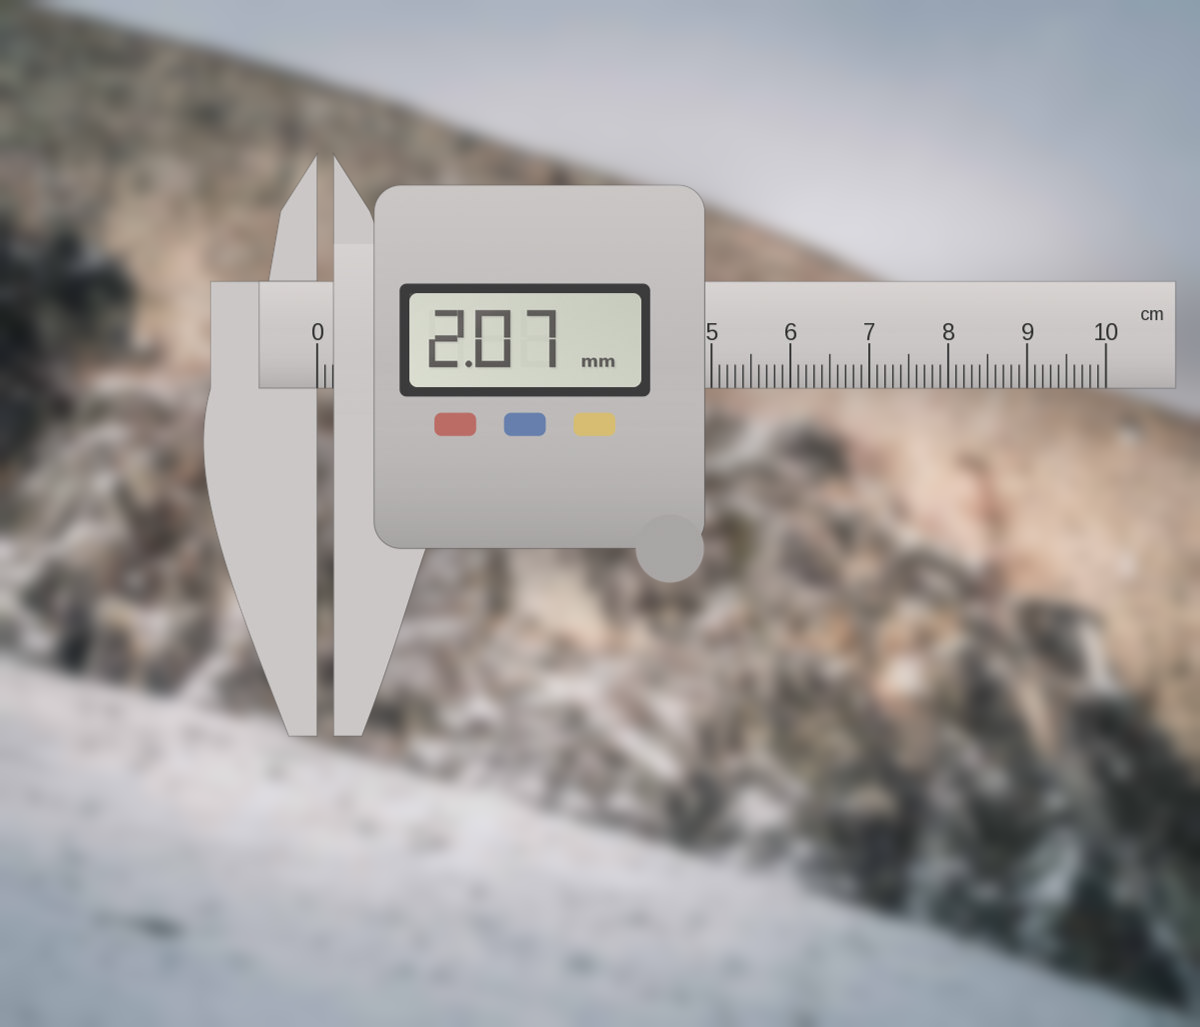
2.07 mm
